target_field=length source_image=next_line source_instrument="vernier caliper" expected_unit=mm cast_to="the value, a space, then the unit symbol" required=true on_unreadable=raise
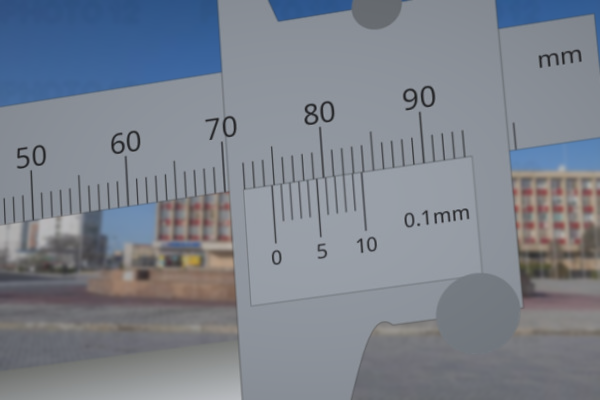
74.8 mm
